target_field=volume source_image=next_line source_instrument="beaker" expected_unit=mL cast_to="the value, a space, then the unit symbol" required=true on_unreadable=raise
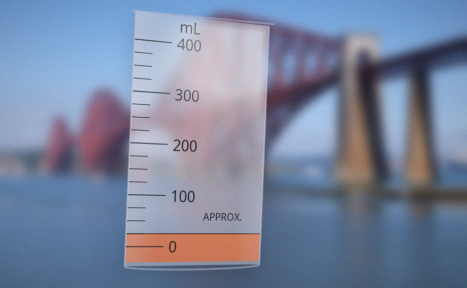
25 mL
